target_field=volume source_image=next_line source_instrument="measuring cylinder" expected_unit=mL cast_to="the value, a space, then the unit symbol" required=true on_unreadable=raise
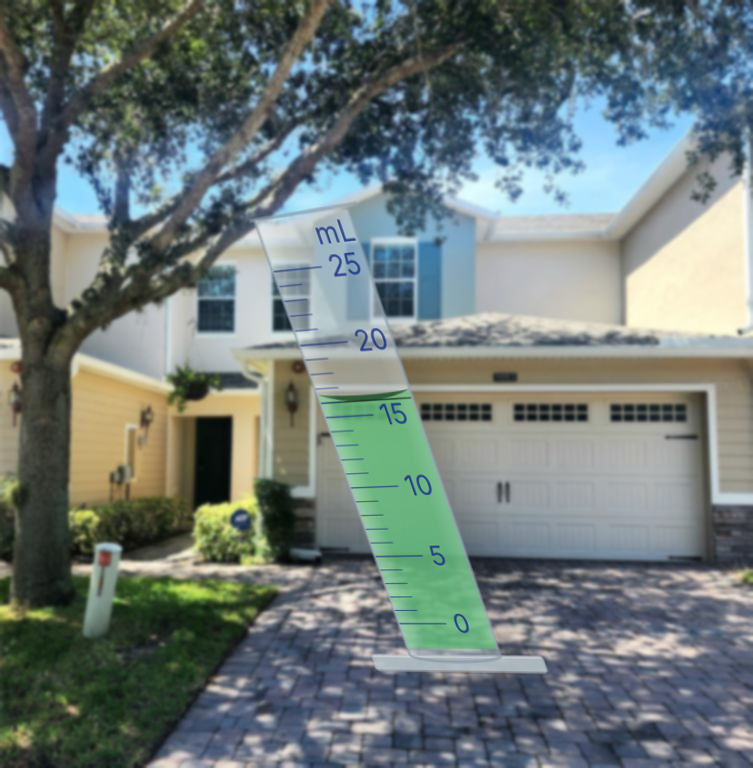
16 mL
